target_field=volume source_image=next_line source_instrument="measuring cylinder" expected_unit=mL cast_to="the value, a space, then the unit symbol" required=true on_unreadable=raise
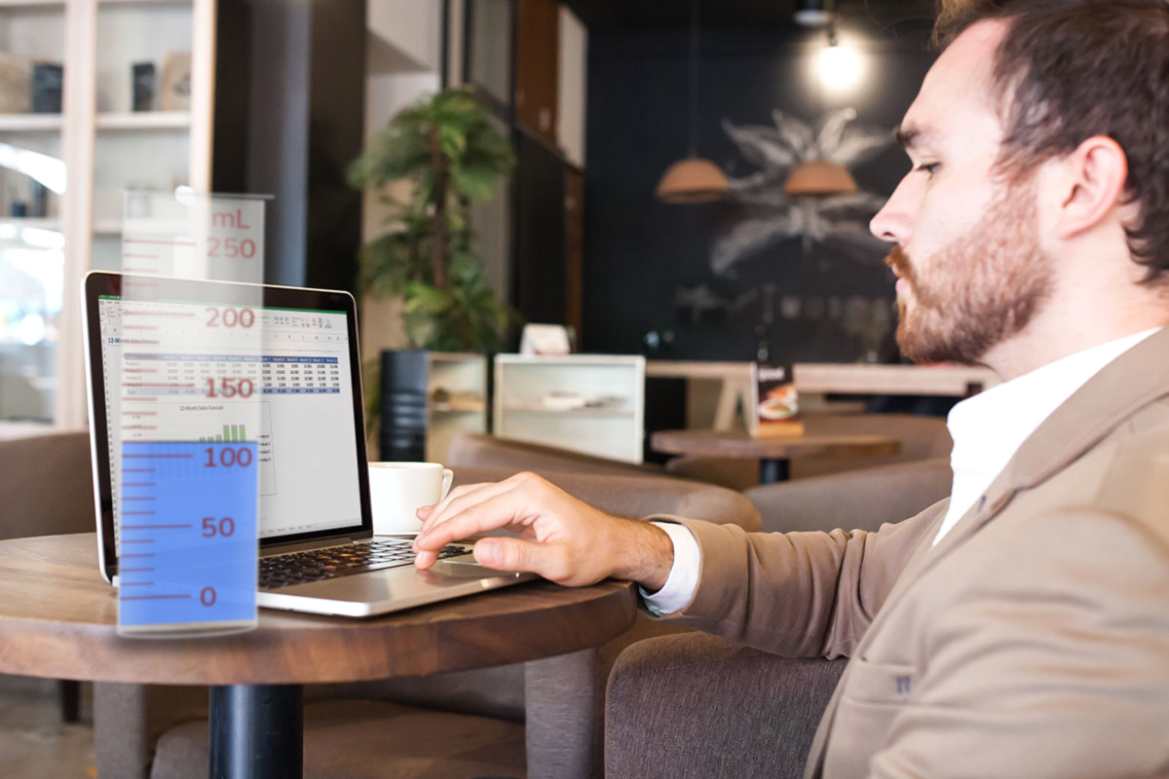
110 mL
